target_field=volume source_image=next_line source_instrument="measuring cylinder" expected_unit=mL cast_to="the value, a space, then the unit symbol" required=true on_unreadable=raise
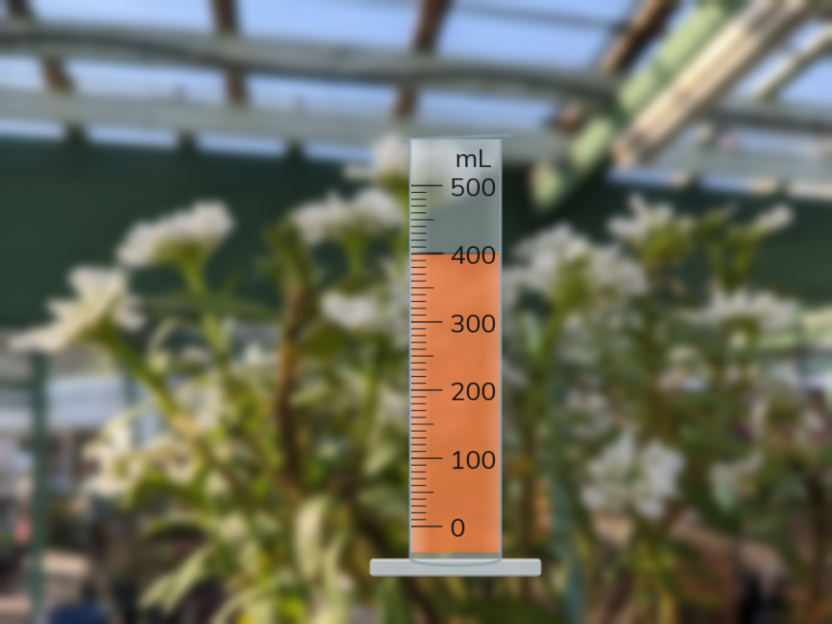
400 mL
